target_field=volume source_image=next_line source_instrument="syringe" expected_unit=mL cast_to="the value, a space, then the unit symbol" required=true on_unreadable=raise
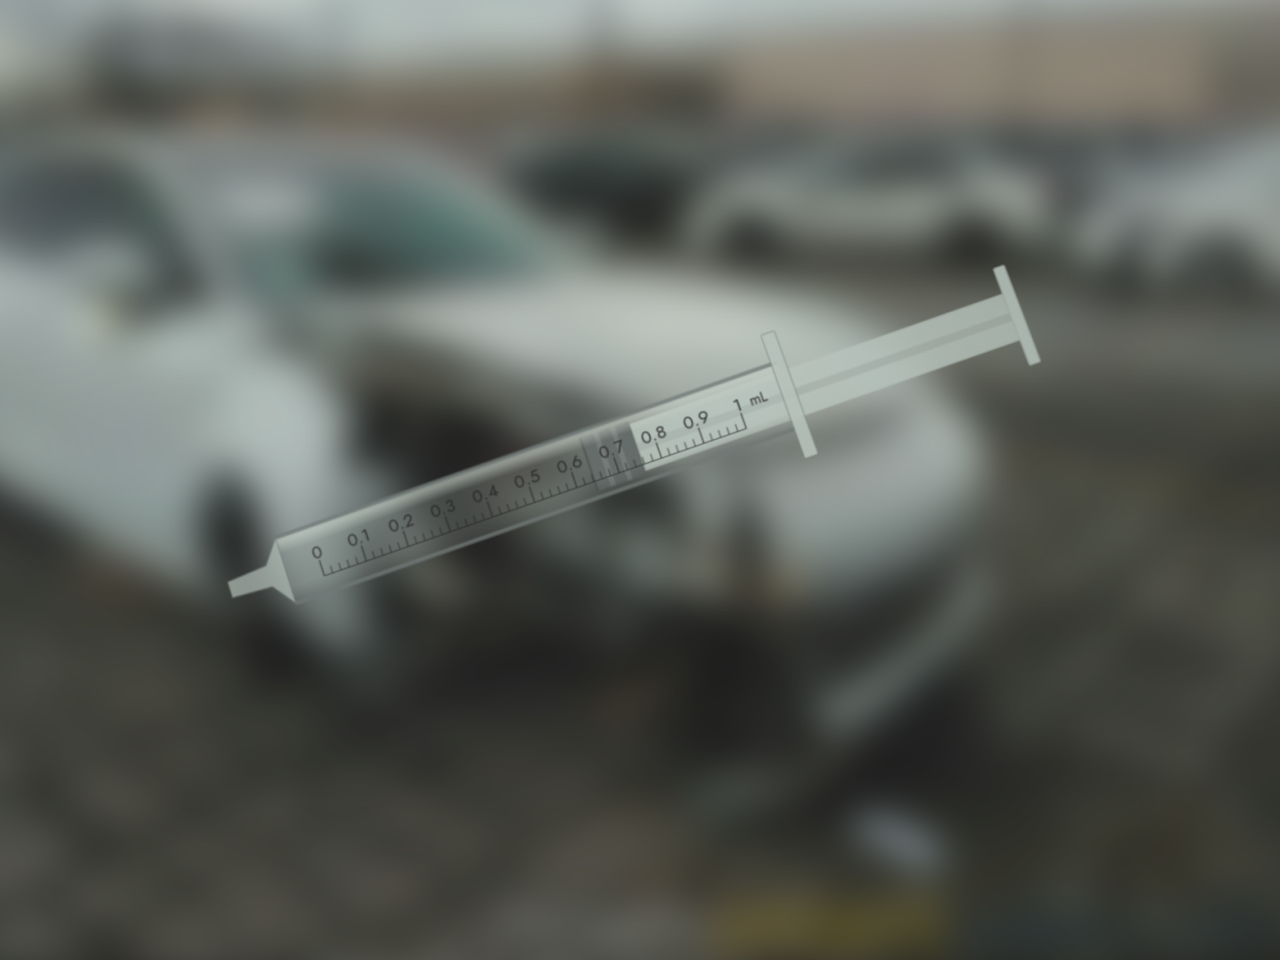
0.64 mL
